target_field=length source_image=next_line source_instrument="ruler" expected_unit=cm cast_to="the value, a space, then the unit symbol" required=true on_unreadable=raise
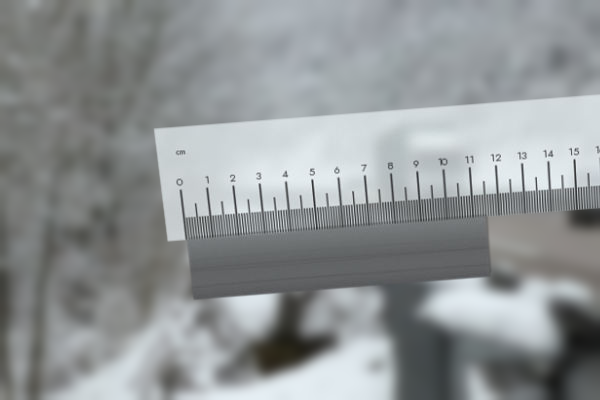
11.5 cm
